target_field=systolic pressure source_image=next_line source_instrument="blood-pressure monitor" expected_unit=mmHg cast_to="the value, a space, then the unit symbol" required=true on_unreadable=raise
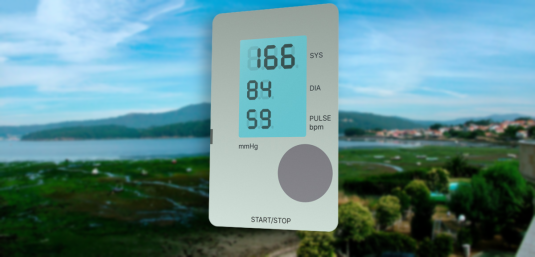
166 mmHg
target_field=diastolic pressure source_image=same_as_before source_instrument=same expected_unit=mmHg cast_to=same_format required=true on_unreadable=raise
84 mmHg
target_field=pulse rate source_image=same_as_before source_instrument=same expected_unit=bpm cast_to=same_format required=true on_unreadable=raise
59 bpm
